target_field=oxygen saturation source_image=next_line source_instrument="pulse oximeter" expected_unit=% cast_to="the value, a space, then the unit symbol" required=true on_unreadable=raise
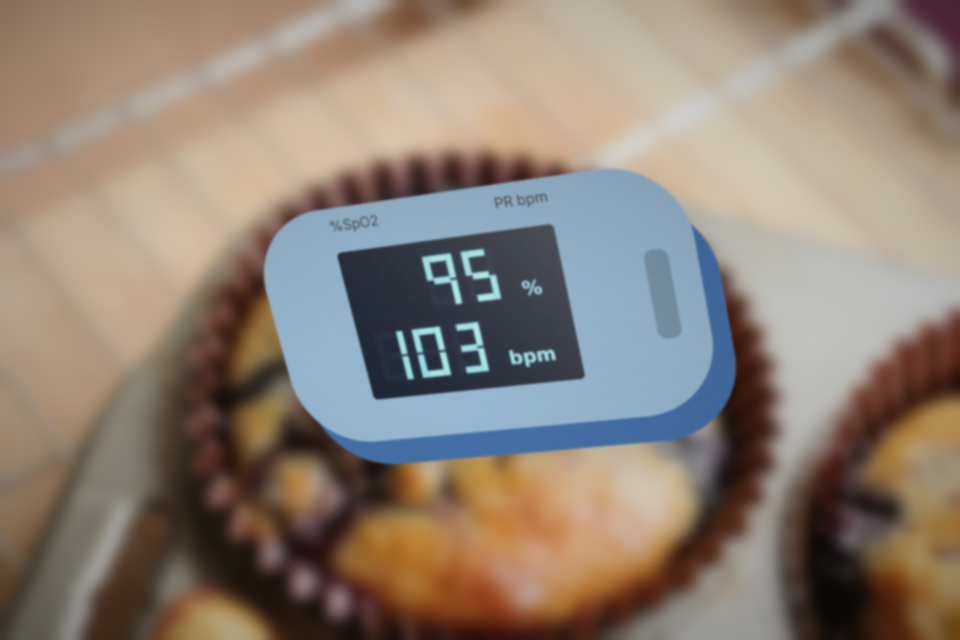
95 %
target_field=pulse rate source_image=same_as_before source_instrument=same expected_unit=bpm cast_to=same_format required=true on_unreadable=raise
103 bpm
